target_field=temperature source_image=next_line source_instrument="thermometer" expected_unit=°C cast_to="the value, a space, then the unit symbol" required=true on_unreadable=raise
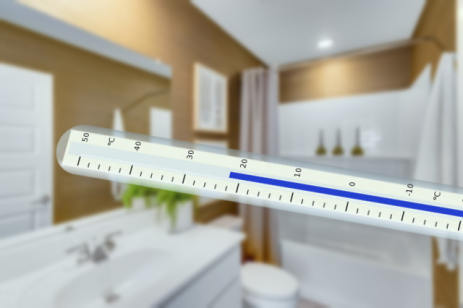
22 °C
